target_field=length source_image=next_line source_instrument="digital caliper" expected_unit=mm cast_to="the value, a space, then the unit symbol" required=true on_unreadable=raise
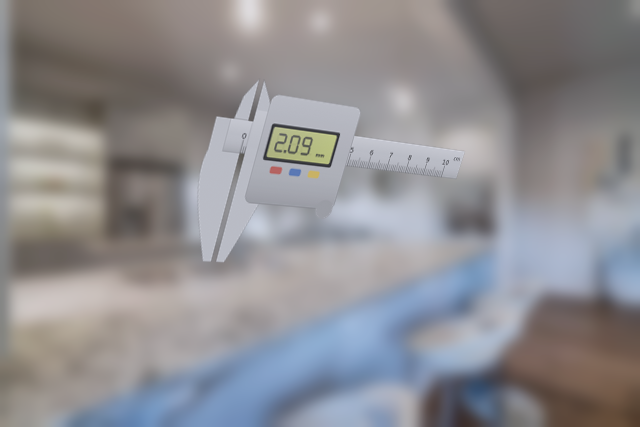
2.09 mm
